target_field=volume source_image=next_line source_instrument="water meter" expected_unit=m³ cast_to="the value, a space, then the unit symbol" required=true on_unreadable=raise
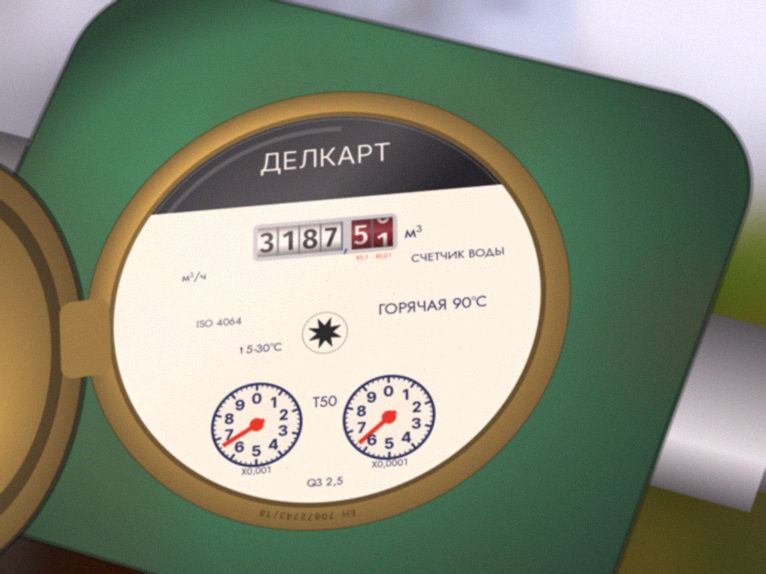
3187.5066 m³
